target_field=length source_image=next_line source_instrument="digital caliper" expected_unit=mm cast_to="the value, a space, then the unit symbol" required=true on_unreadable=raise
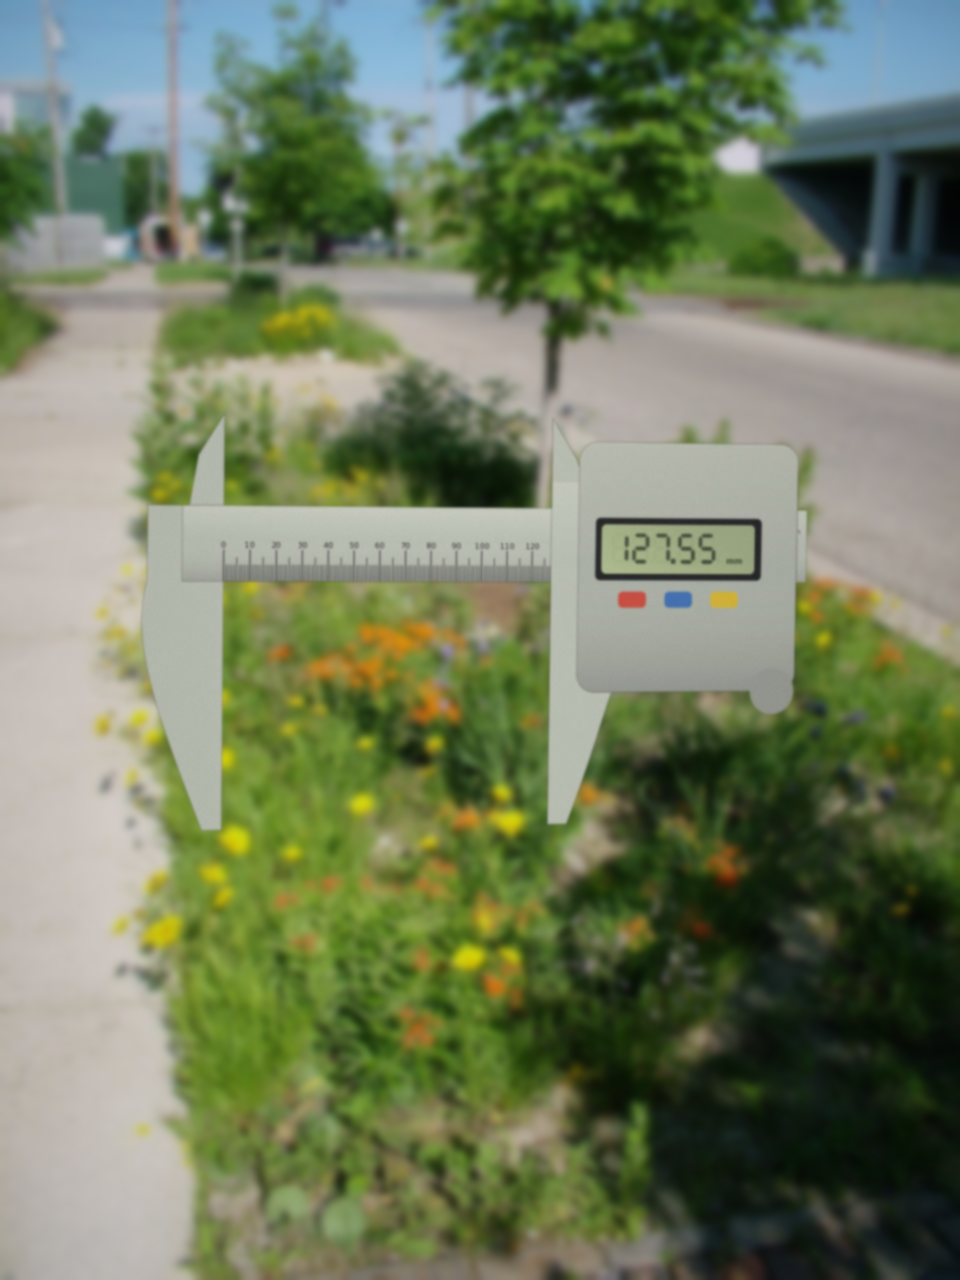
127.55 mm
